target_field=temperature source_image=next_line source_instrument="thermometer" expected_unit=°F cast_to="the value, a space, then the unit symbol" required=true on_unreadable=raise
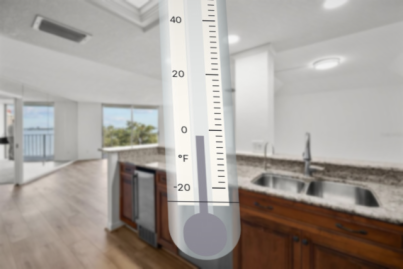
-2 °F
